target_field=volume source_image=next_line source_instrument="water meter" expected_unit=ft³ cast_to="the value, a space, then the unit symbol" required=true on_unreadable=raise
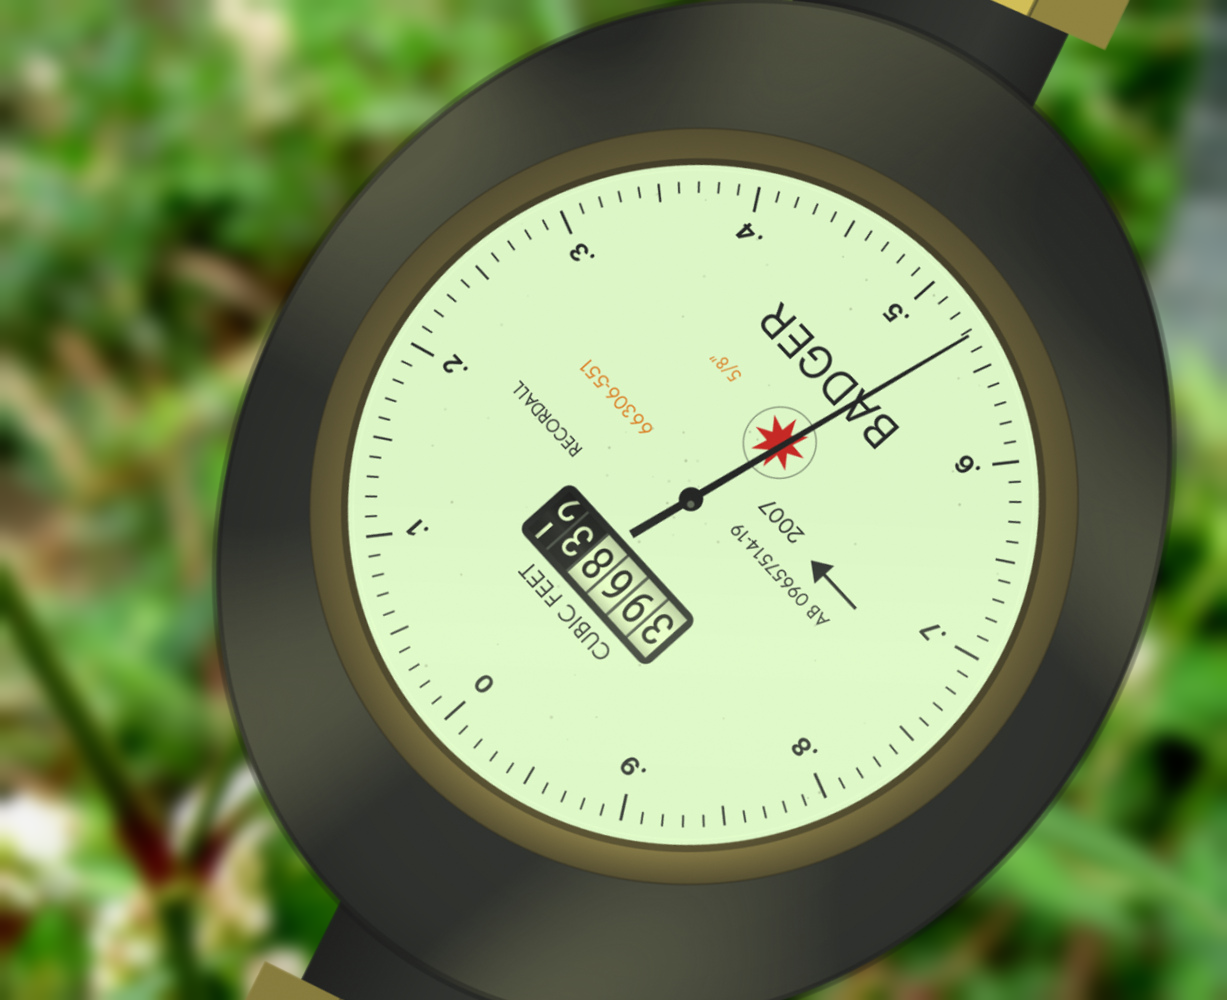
396831.53 ft³
